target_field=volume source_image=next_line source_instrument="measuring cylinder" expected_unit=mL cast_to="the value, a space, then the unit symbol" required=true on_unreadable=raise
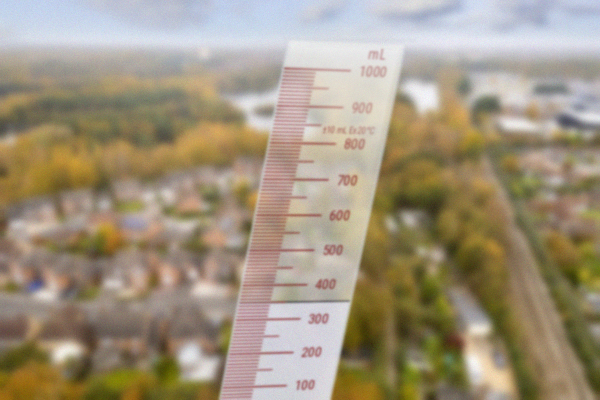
350 mL
